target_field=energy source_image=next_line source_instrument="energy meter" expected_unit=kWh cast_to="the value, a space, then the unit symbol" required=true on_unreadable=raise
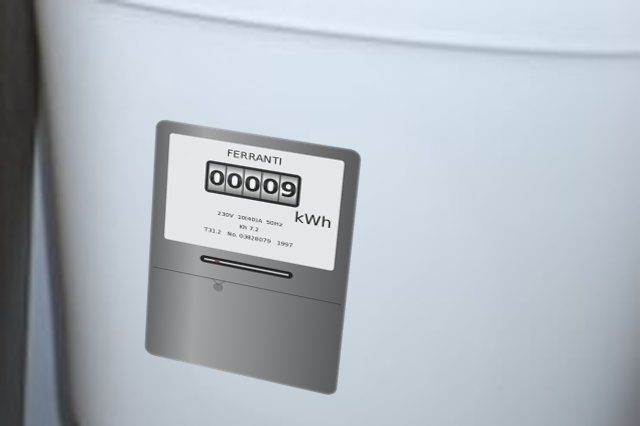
9 kWh
